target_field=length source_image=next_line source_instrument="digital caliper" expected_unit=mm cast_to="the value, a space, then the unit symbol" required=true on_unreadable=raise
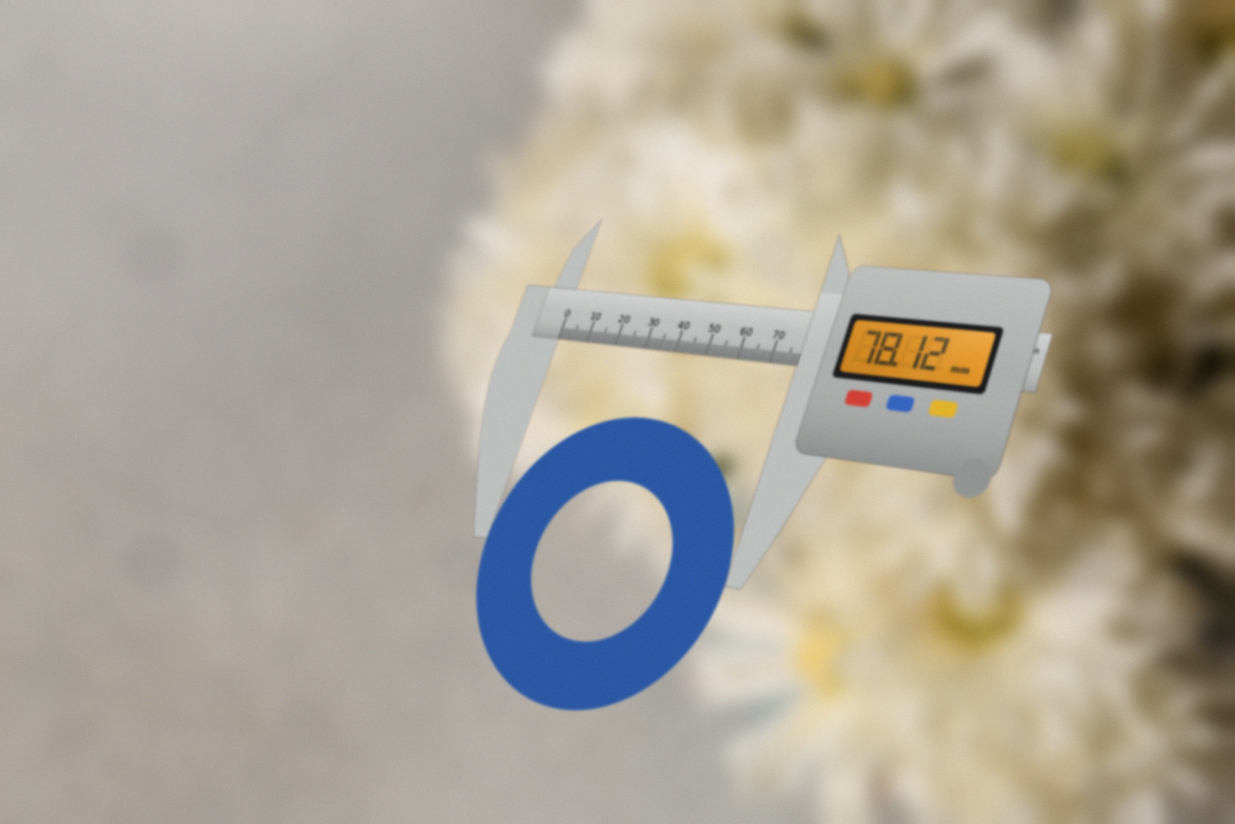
78.12 mm
